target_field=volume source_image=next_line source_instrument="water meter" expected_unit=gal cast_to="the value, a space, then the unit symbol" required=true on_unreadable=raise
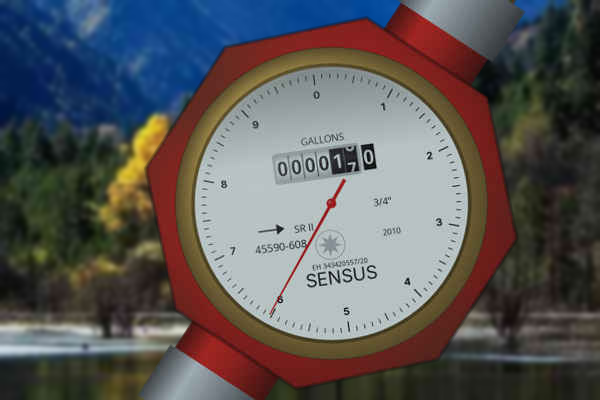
166.0 gal
